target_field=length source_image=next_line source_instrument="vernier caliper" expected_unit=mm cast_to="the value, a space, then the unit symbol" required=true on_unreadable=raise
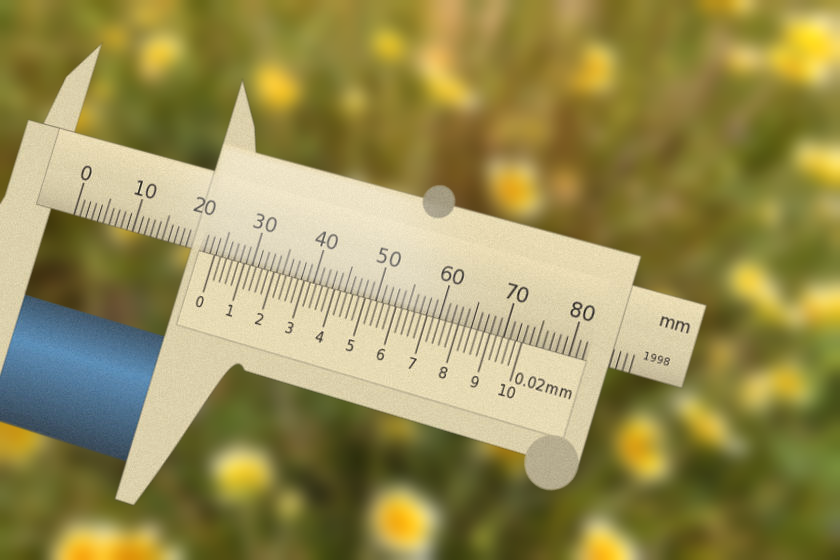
23.8 mm
